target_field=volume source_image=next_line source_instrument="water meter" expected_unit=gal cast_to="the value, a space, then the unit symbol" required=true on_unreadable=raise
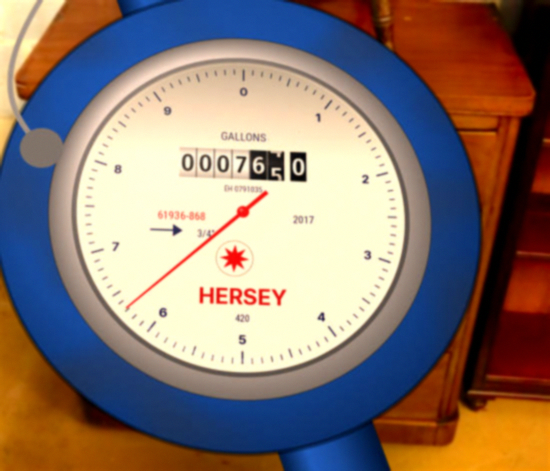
7646.3 gal
